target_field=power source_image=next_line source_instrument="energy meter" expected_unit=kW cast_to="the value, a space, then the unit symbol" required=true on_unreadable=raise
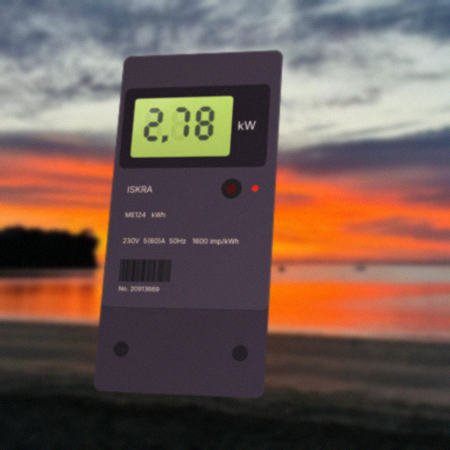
2.78 kW
